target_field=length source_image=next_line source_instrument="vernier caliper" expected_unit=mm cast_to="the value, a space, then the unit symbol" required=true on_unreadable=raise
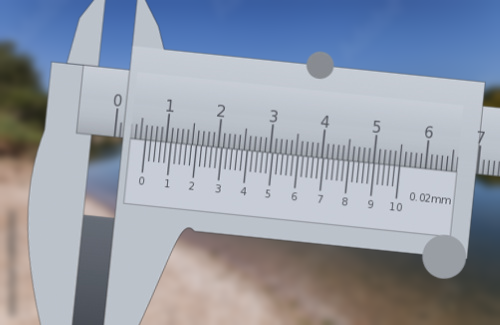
6.0 mm
